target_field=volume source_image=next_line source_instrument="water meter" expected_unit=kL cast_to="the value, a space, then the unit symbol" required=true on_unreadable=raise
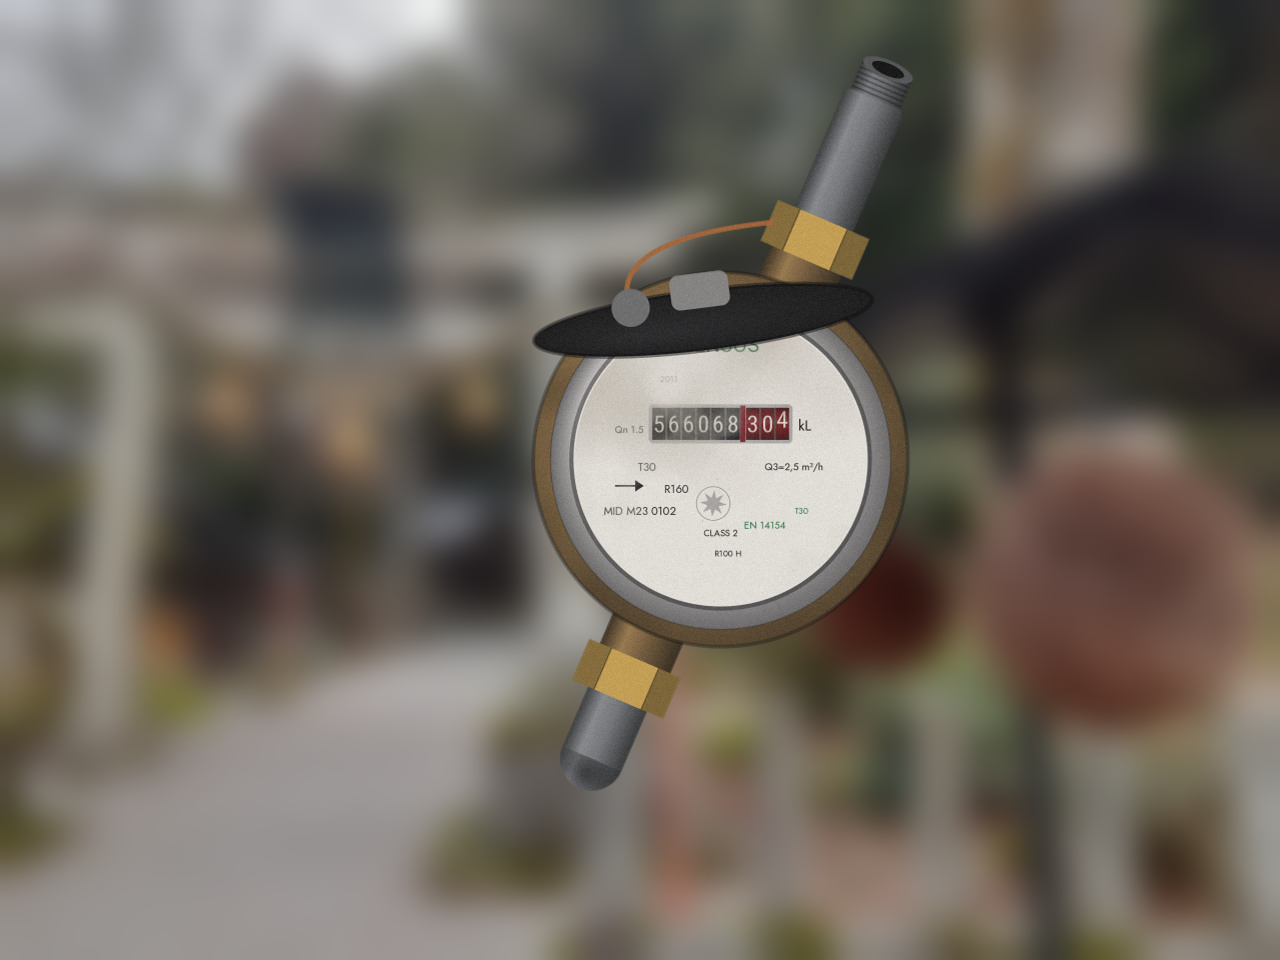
566068.304 kL
